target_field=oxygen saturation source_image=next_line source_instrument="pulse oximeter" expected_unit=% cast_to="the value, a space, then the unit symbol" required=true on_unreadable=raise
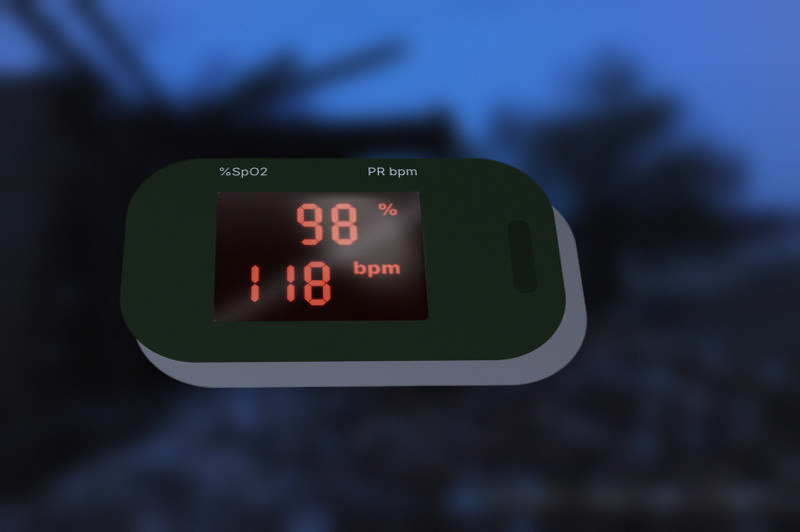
98 %
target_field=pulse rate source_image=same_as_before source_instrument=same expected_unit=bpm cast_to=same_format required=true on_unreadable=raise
118 bpm
